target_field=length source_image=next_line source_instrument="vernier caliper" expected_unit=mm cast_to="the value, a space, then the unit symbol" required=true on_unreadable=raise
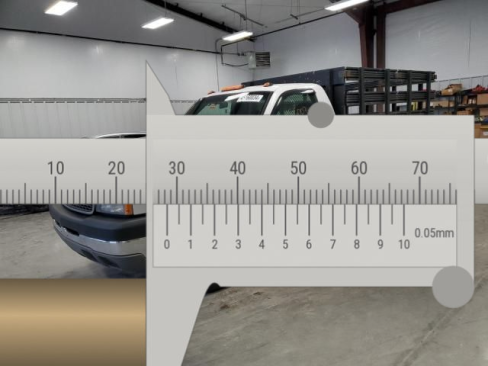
28.4 mm
